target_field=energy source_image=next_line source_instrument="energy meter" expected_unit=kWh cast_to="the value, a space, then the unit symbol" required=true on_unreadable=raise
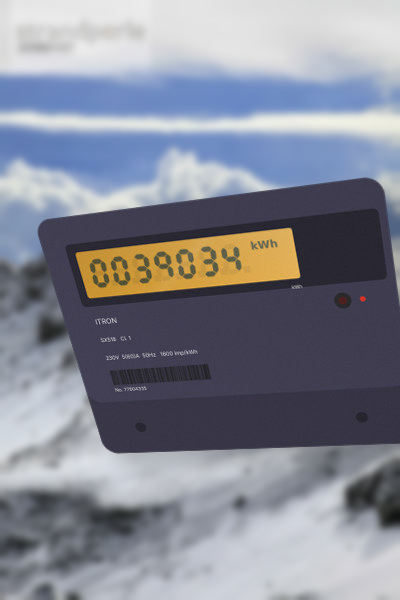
39034 kWh
